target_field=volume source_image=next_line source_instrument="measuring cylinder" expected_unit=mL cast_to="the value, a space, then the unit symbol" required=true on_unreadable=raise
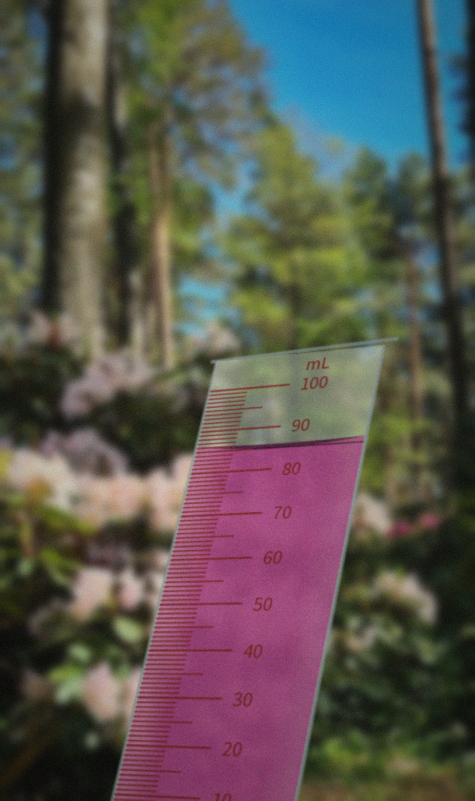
85 mL
